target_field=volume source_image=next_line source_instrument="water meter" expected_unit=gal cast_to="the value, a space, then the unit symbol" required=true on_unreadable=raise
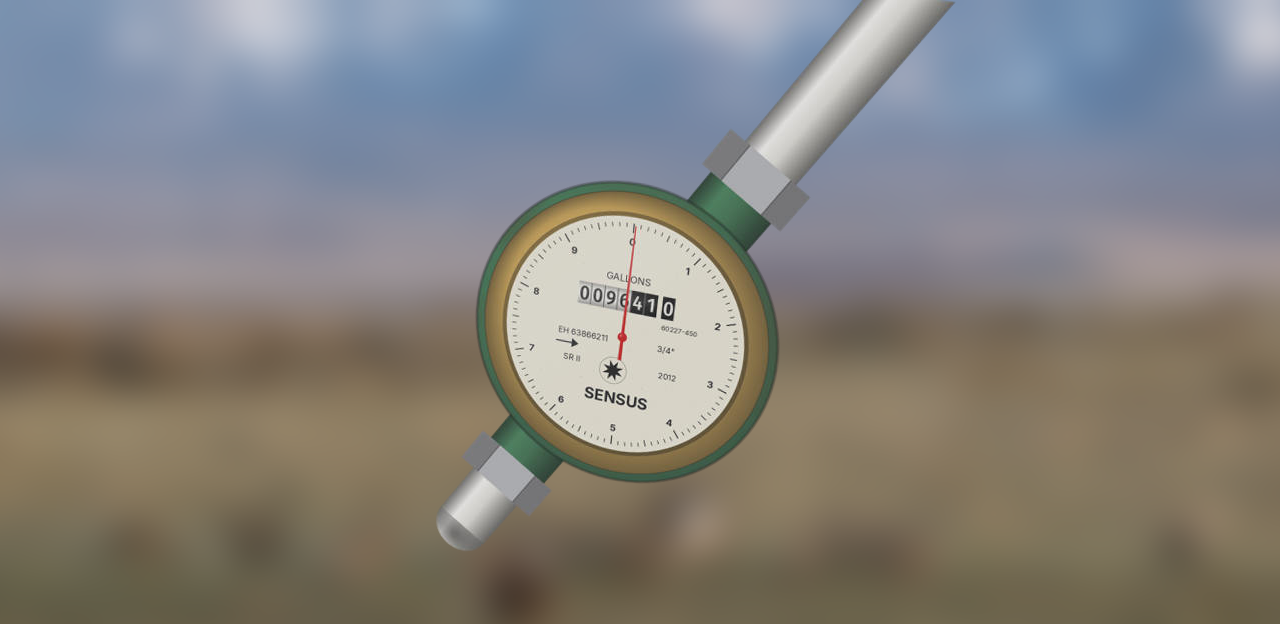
96410.0 gal
